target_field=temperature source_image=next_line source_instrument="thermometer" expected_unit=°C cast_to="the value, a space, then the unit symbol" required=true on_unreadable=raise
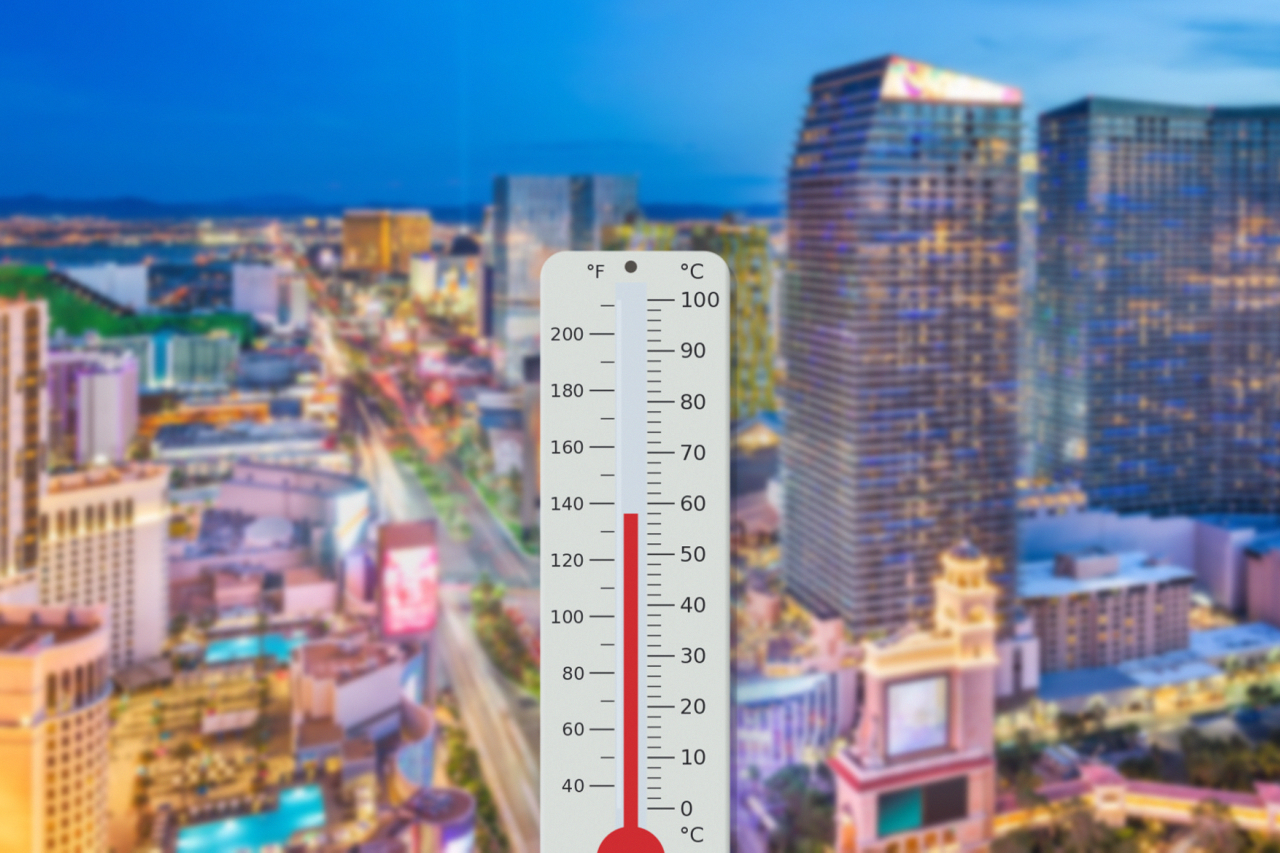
58 °C
